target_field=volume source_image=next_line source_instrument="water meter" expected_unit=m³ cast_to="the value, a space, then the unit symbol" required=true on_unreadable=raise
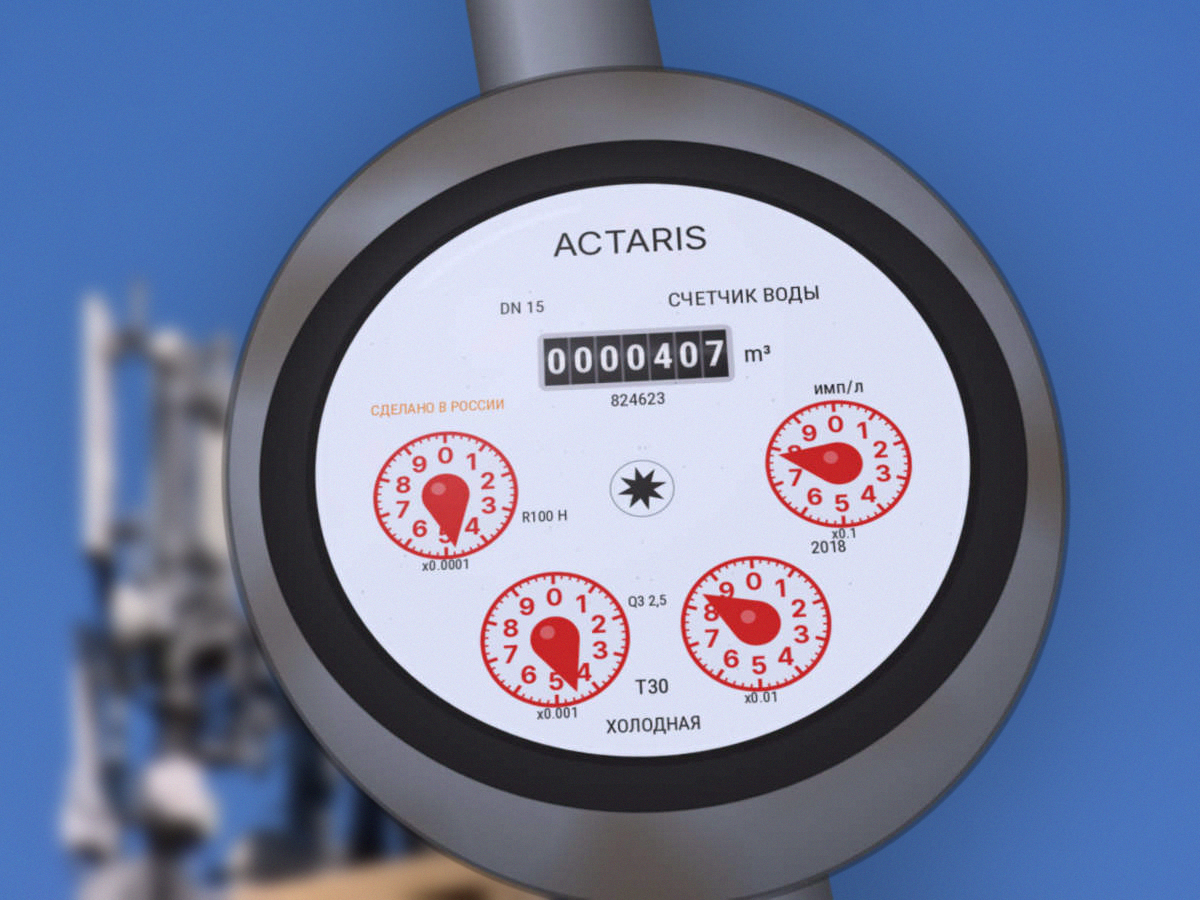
407.7844 m³
